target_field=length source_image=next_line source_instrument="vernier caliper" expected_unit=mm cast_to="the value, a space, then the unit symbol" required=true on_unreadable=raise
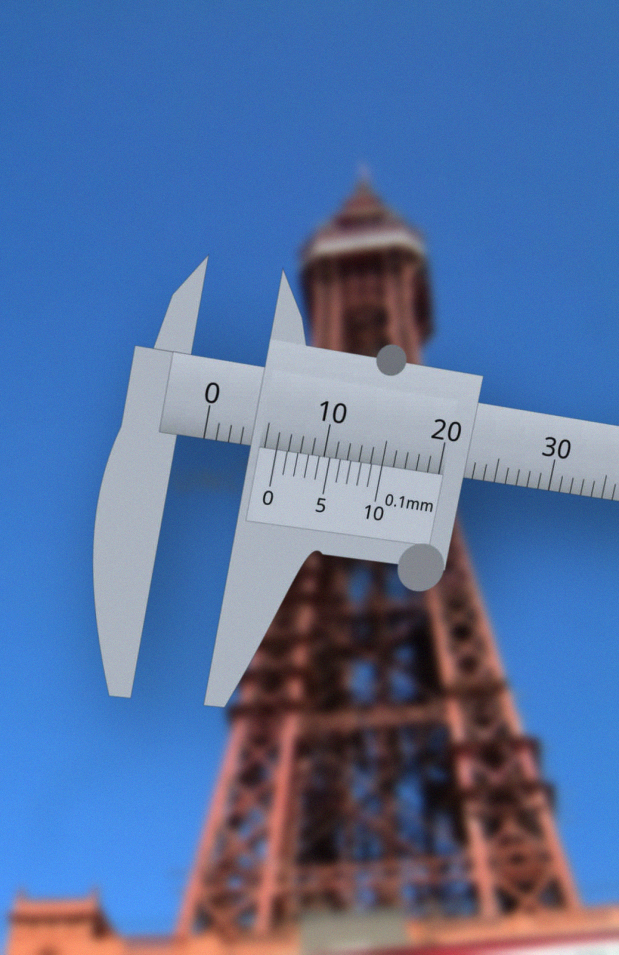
6.0 mm
